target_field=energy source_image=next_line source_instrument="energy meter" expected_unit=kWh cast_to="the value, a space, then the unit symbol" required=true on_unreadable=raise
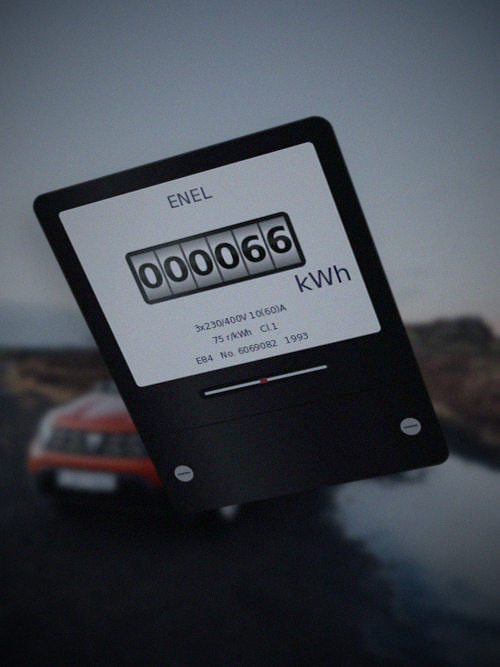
66 kWh
